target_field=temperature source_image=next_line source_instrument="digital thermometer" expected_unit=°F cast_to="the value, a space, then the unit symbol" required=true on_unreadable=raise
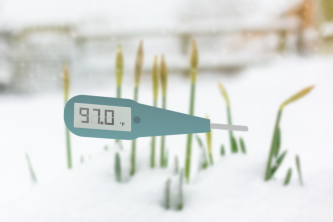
97.0 °F
